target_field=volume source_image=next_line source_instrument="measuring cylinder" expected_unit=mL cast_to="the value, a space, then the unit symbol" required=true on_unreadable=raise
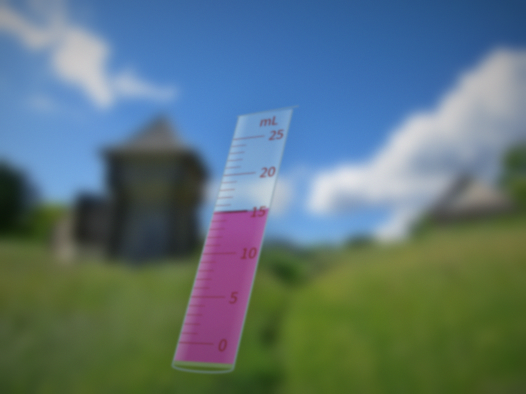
15 mL
